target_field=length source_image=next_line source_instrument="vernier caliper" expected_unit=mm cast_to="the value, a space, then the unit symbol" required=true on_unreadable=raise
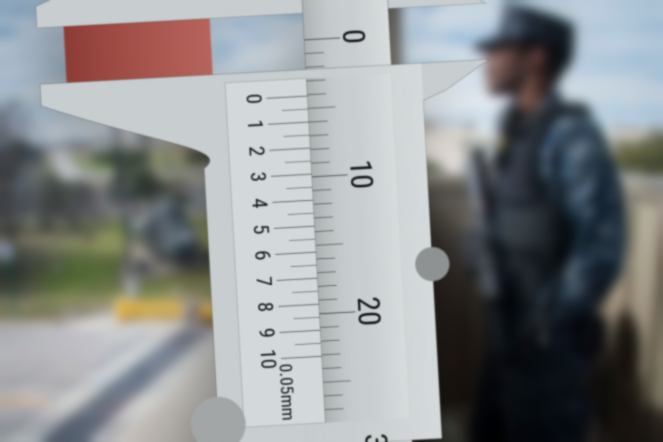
4.1 mm
